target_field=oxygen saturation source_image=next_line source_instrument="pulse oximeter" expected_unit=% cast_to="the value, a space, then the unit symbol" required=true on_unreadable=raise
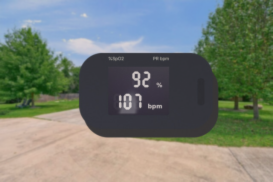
92 %
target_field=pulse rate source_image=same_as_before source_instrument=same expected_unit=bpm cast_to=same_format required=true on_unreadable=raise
107 bpm
